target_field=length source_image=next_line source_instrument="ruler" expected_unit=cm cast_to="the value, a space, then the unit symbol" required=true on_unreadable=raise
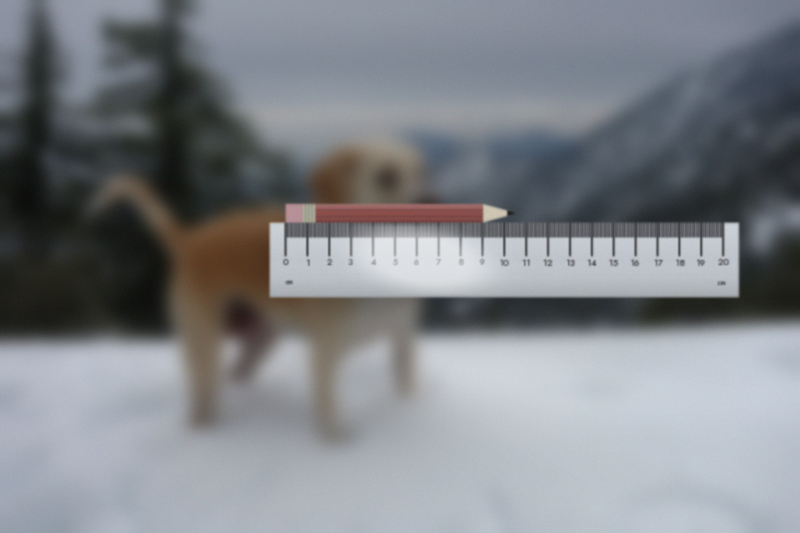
10.5 cm
